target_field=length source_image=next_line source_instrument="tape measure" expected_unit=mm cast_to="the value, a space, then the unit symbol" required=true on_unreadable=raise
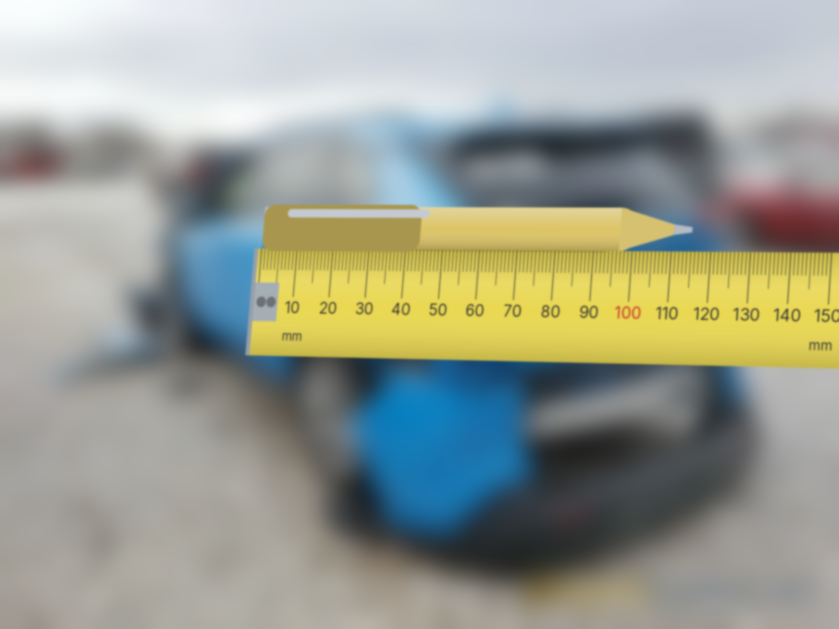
115 mm
